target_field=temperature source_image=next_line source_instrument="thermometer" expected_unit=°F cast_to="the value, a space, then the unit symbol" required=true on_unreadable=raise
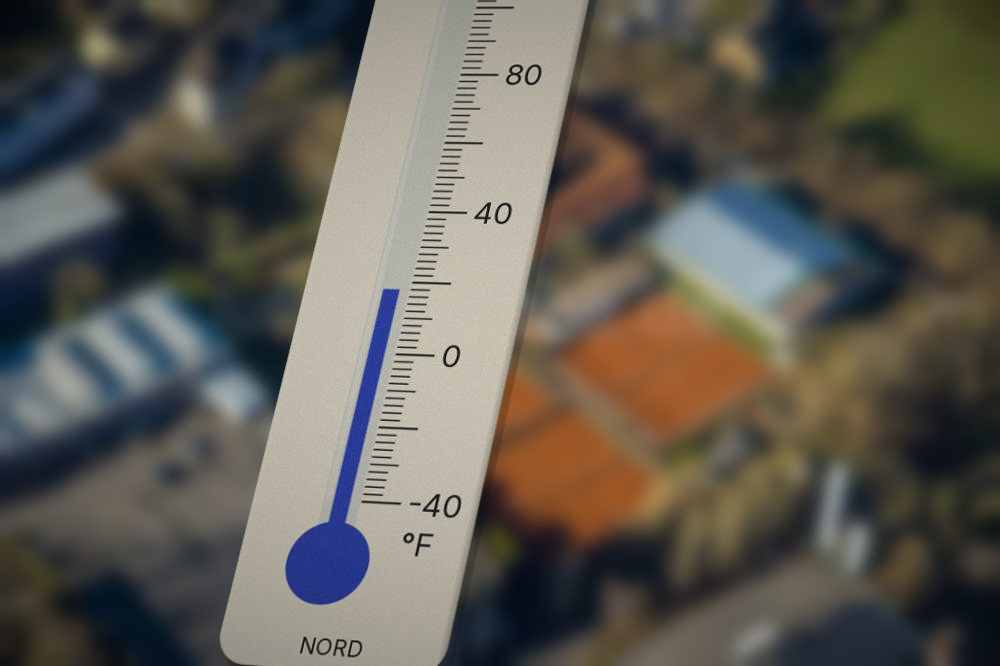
18 °F
